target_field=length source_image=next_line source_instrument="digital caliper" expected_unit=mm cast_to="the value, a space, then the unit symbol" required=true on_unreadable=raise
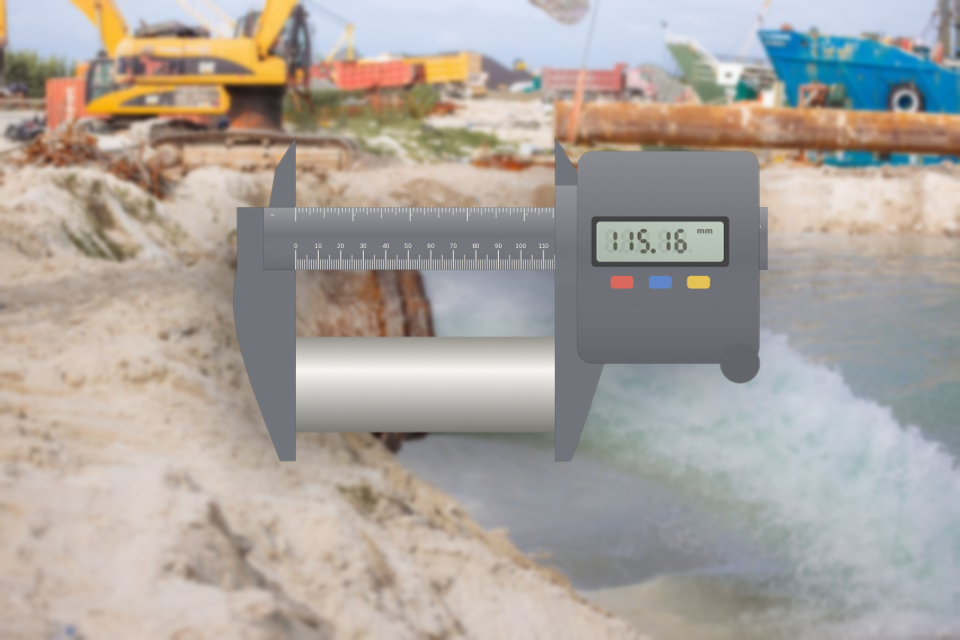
115.16 mm
